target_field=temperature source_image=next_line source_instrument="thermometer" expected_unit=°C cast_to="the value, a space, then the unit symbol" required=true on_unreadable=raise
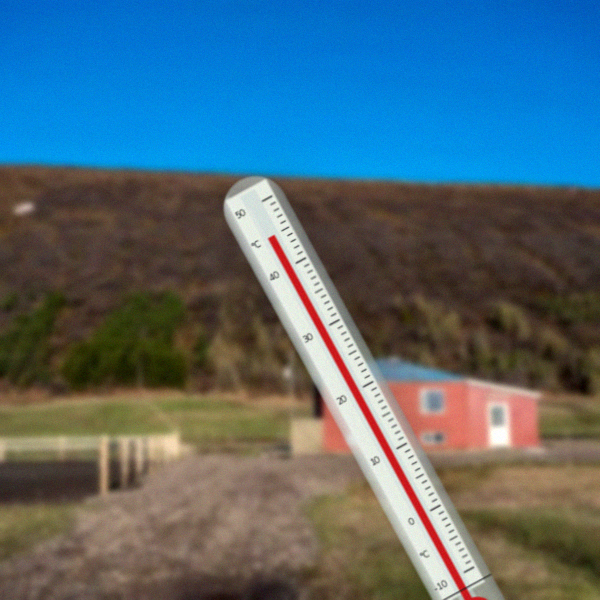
45 °C
